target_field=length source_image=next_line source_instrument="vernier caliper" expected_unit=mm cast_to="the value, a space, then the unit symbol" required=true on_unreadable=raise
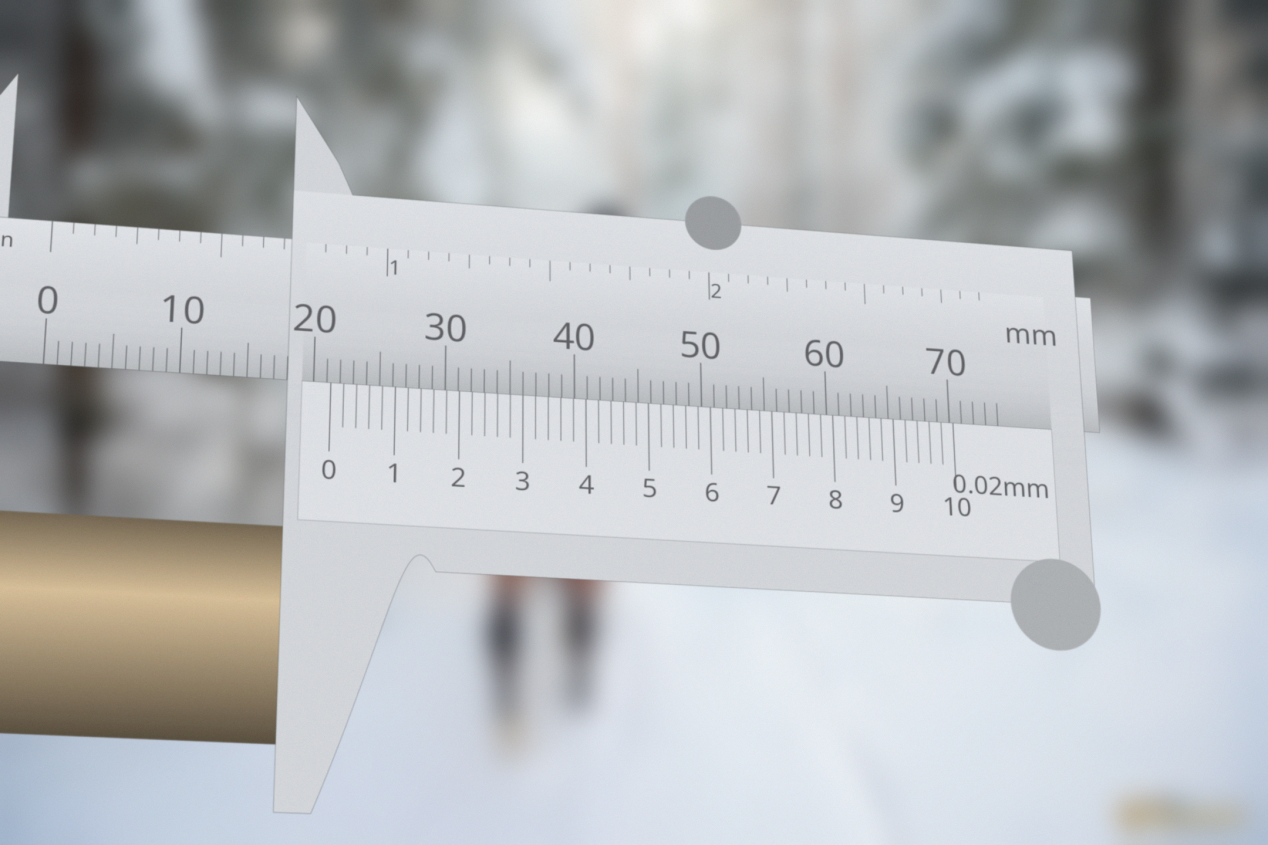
21.3 mm
